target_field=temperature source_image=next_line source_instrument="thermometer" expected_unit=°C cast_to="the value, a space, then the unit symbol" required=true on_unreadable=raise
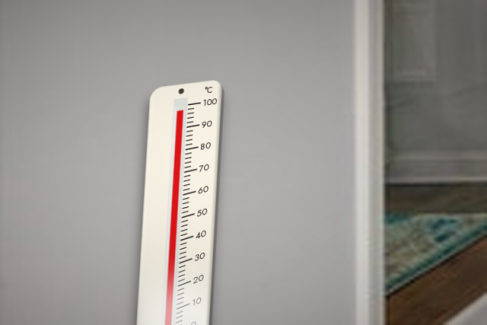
98 °C
